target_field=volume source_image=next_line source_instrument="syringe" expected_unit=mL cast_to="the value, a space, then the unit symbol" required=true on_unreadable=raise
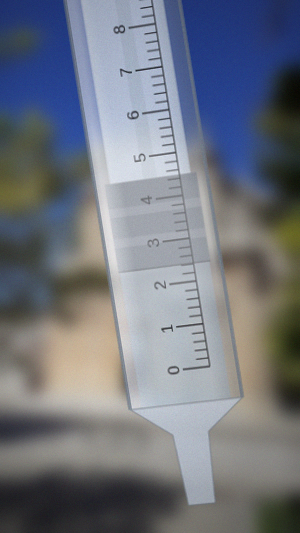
2.4 mL
